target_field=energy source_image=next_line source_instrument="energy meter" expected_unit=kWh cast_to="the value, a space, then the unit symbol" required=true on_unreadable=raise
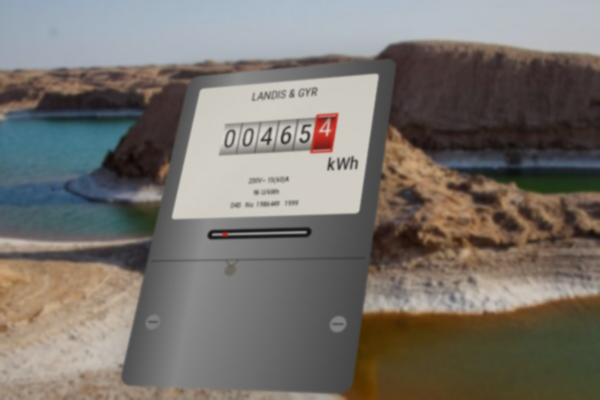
465.4 kWh
